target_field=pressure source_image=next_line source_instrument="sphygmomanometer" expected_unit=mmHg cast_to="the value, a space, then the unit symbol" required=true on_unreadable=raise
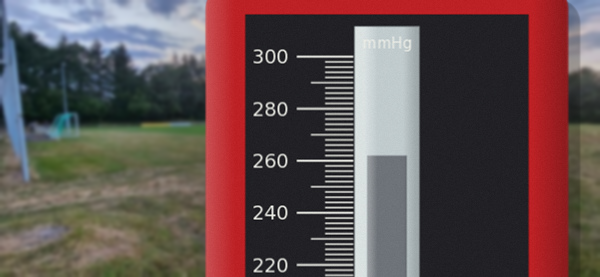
262 mmHg
